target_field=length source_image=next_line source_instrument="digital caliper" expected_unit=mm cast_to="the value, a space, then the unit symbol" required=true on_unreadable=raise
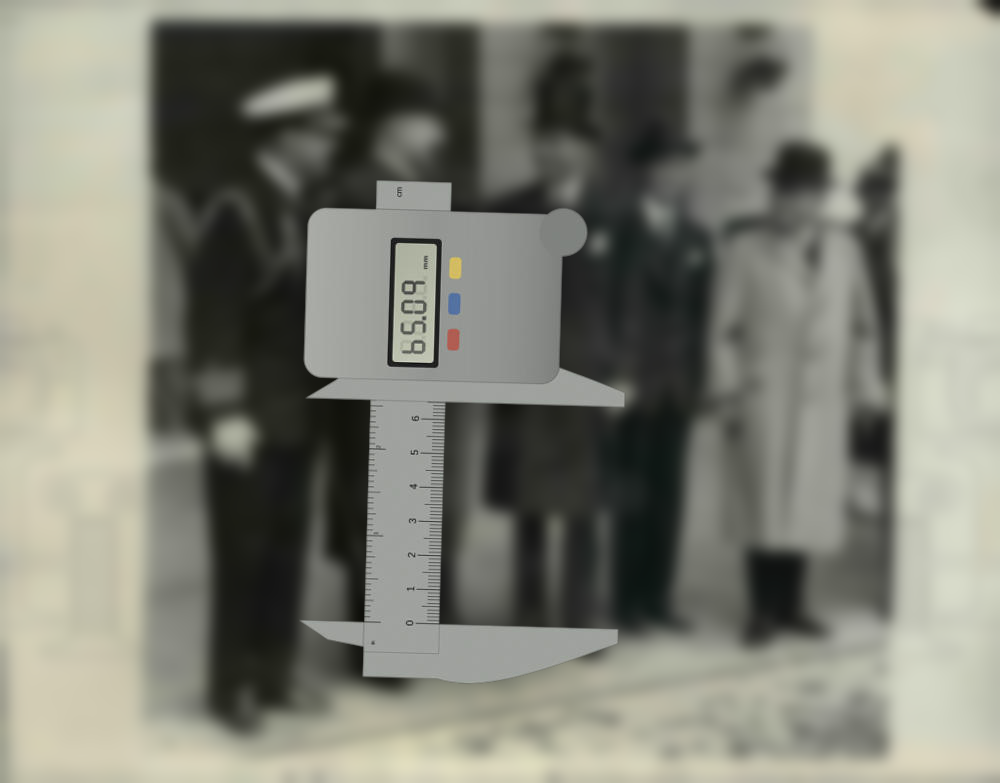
65.09 mm
